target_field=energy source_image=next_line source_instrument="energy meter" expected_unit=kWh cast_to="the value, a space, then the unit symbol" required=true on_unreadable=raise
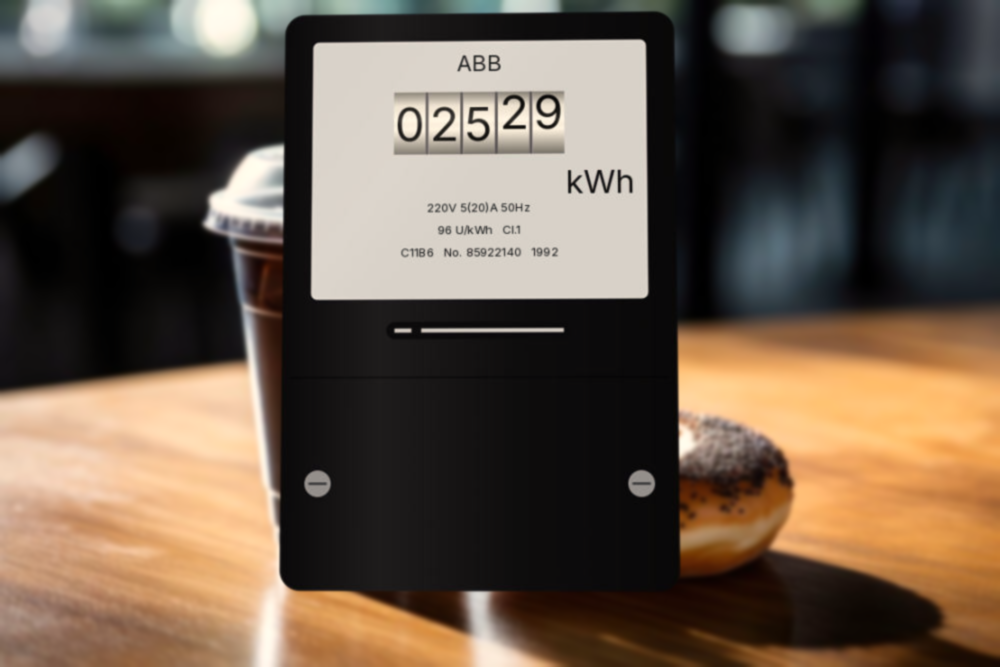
2529 kWh
